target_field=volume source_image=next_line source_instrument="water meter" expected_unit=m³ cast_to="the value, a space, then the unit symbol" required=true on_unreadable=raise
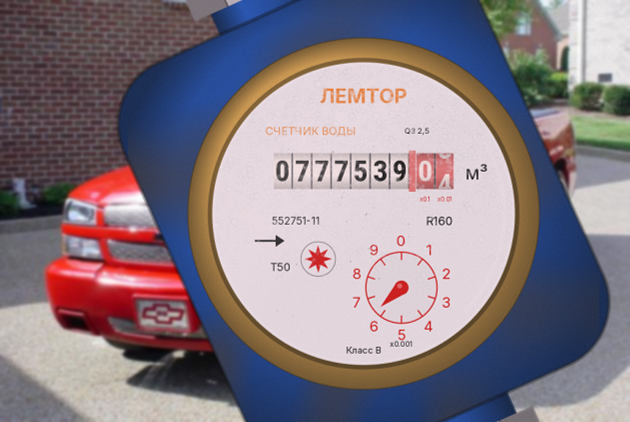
777539.036 m³
